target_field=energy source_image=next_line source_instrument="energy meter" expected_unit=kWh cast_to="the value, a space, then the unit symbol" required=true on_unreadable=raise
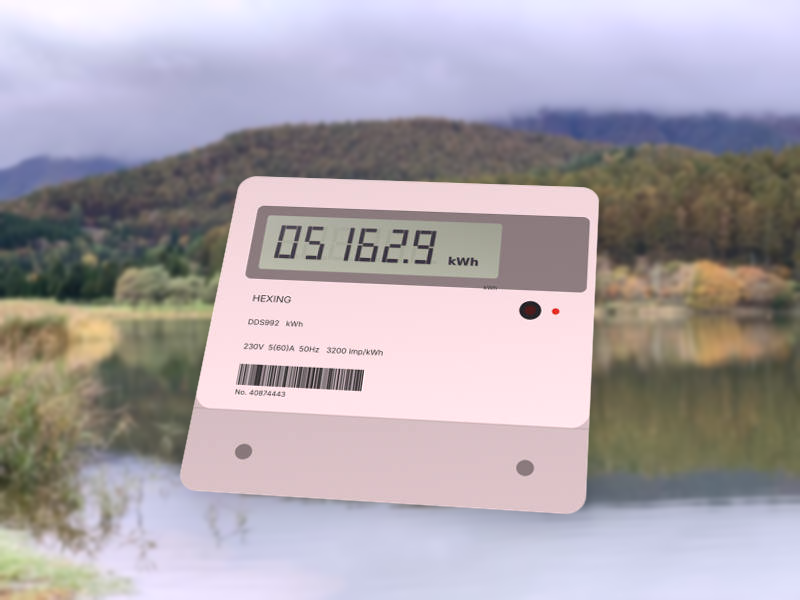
5162.9 kWh
